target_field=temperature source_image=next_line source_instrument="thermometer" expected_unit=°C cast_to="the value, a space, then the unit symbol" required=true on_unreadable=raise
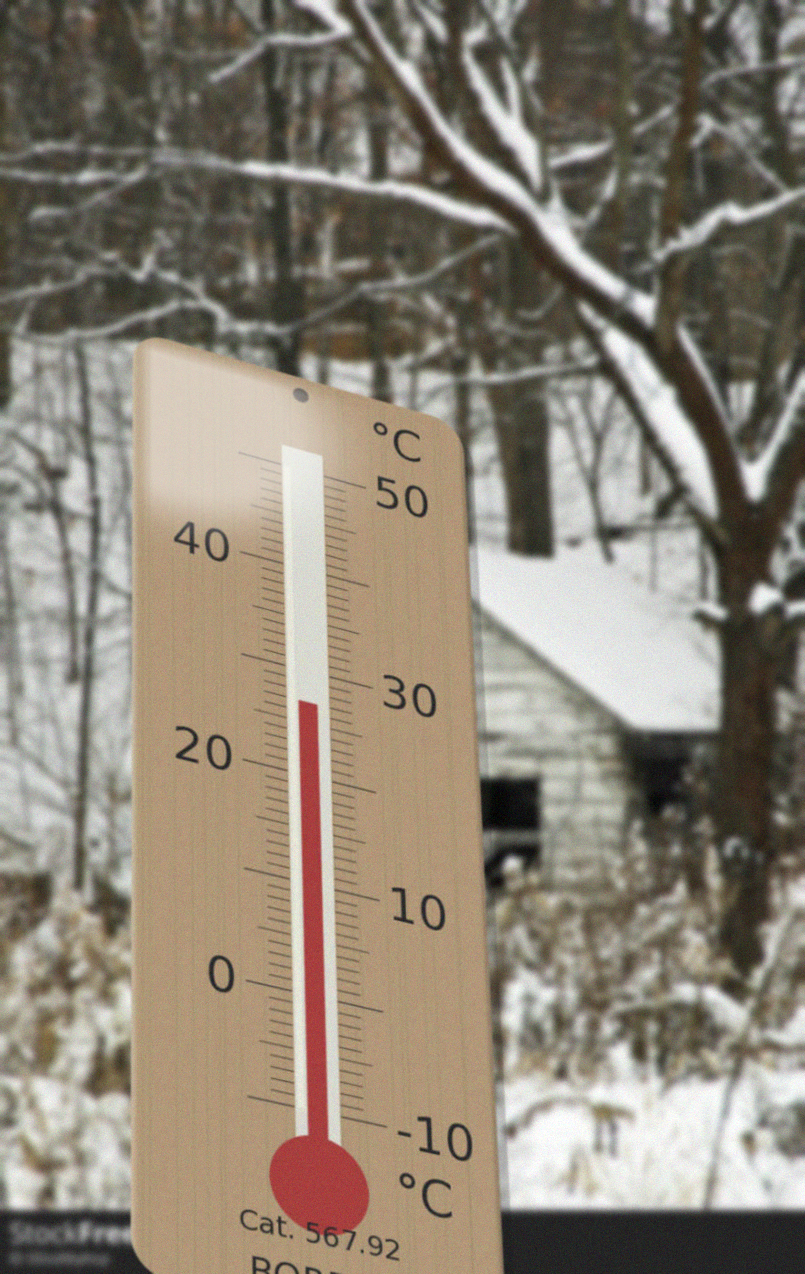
27 °C
